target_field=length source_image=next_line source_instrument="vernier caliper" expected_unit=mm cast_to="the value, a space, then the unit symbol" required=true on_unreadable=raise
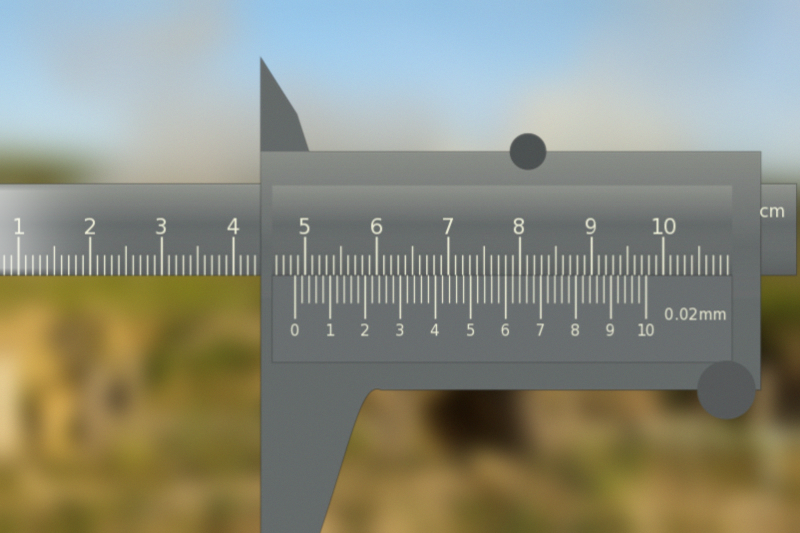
48.6 mm
